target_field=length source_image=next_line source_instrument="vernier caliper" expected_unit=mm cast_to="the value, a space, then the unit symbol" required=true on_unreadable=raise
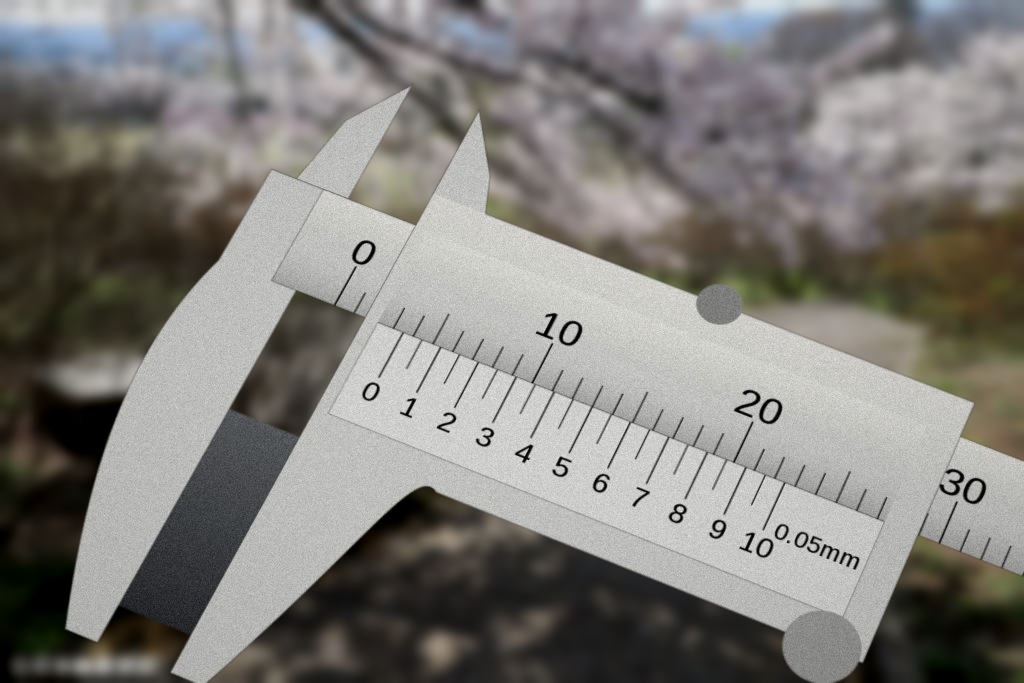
3.5 mm
